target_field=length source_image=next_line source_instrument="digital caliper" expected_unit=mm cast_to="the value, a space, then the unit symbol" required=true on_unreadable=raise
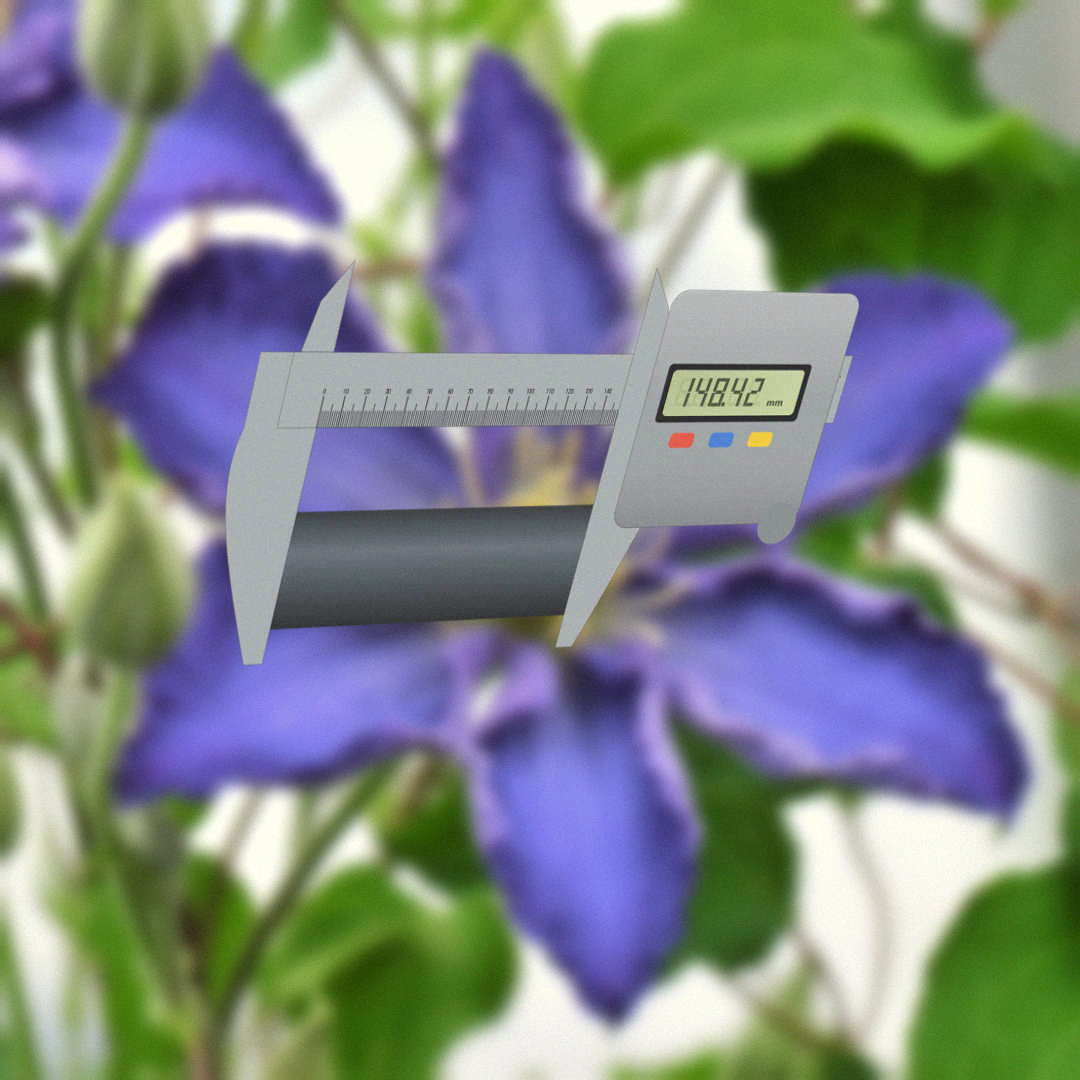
148.42 mm
